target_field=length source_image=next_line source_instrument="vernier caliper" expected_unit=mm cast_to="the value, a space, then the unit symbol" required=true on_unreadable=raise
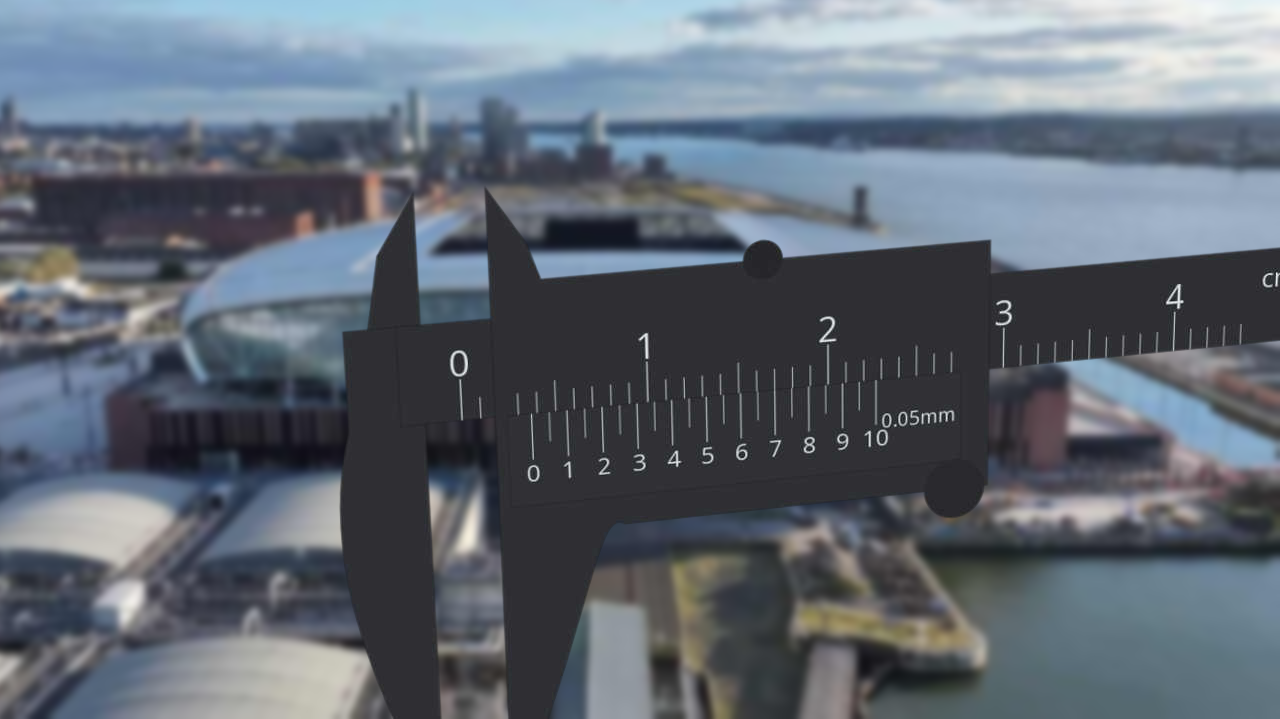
3.7 mm
